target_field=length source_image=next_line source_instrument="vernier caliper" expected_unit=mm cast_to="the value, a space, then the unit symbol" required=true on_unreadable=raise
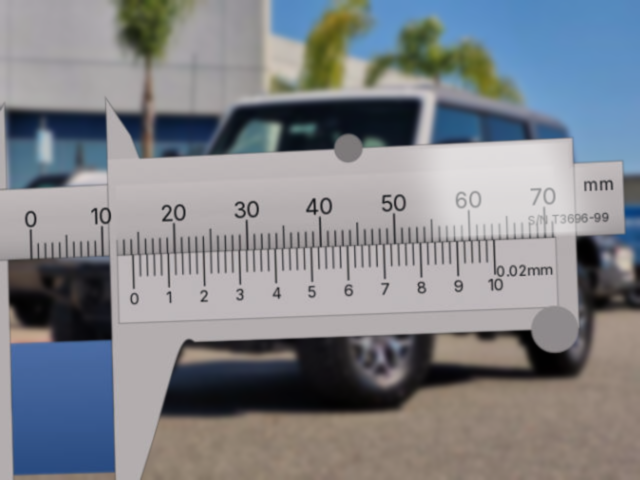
14.2 mm
